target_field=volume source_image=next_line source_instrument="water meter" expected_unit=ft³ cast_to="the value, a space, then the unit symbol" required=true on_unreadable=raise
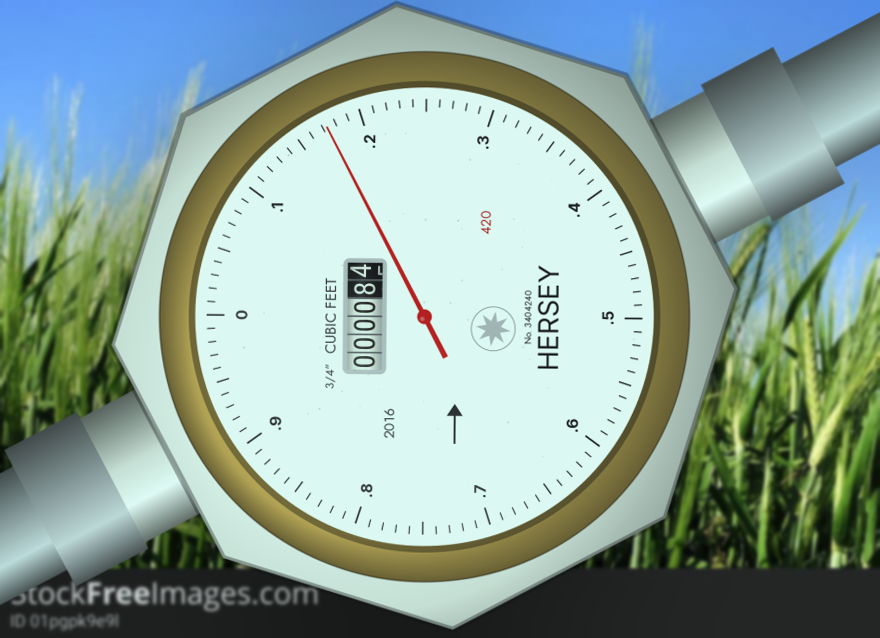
84.17 ft³
